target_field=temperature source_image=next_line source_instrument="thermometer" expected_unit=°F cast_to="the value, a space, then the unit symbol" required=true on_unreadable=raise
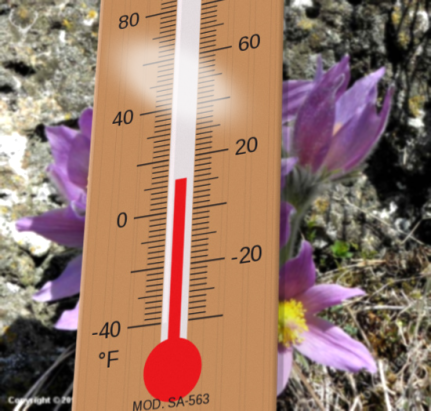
12 °F
